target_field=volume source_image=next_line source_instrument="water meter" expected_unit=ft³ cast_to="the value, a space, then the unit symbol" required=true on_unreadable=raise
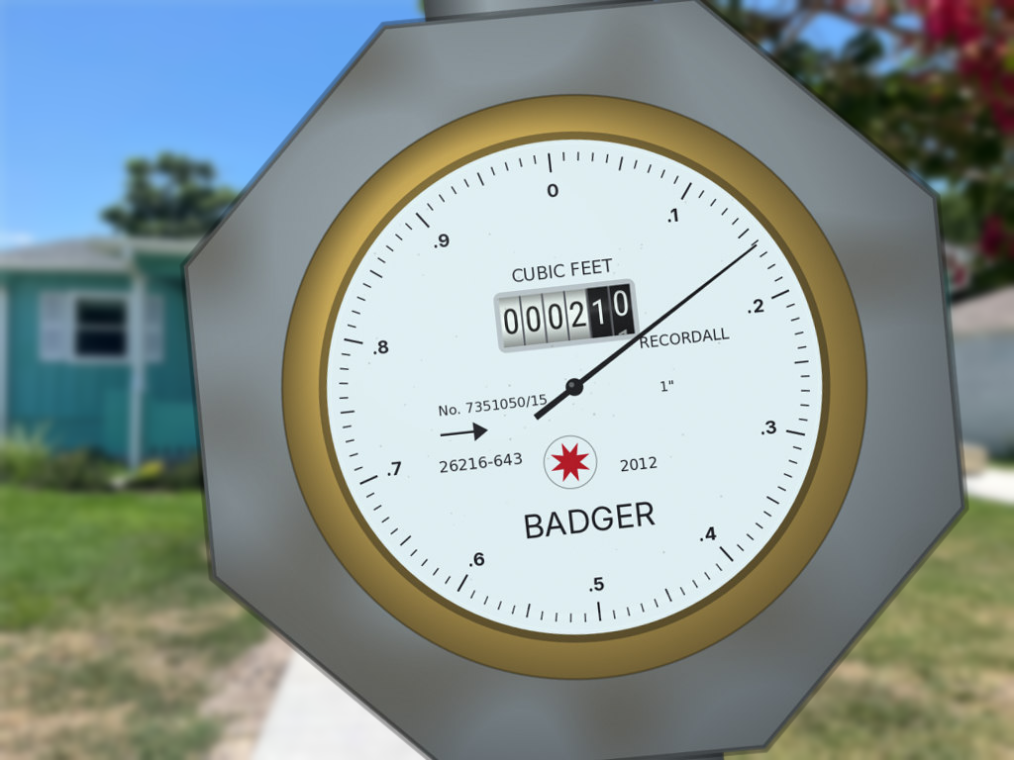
210.16 ft³
